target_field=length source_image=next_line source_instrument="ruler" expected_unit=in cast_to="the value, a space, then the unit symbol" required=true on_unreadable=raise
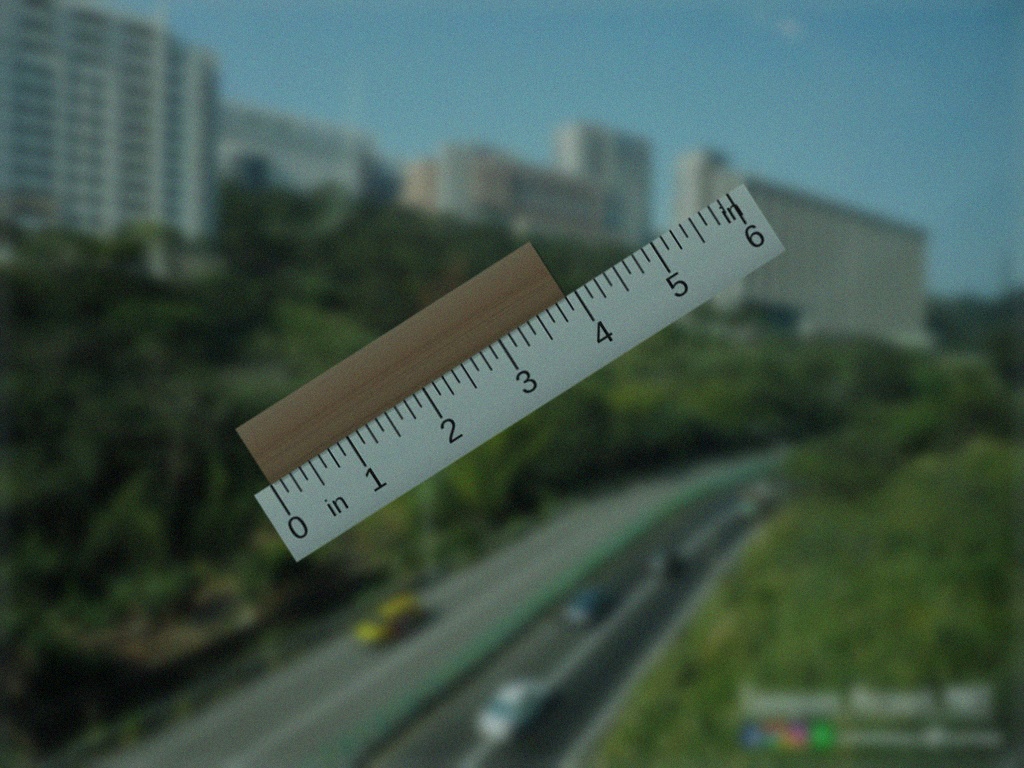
3.875 in
